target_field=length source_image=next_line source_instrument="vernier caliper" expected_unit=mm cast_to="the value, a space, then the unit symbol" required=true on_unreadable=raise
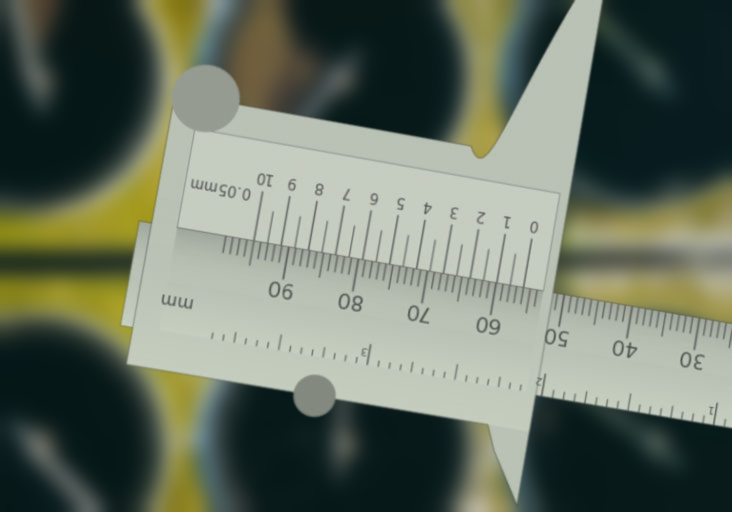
56.0 mm
